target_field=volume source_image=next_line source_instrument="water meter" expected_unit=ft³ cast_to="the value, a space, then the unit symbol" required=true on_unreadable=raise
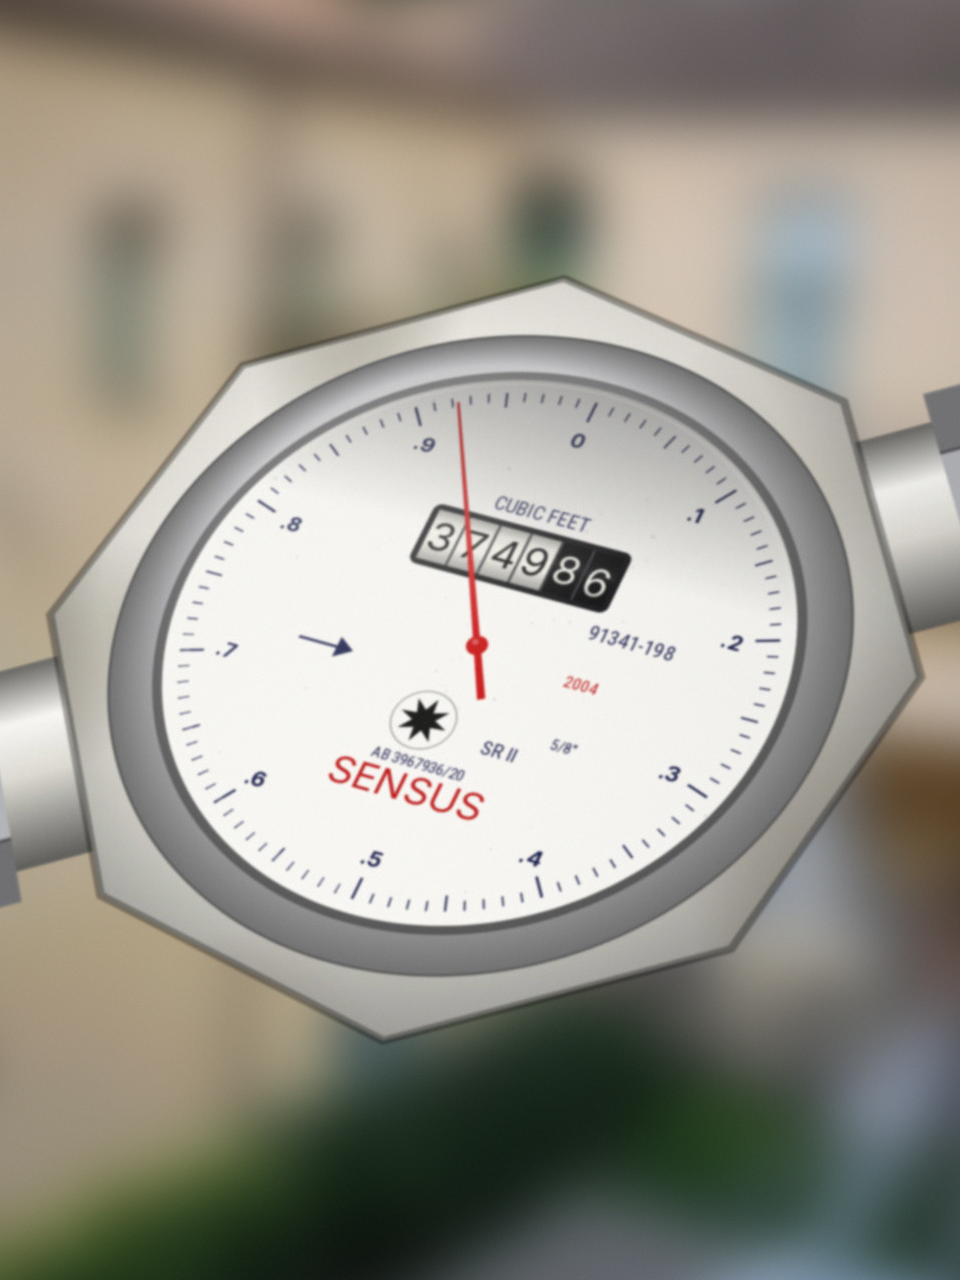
374985.92 ft³
